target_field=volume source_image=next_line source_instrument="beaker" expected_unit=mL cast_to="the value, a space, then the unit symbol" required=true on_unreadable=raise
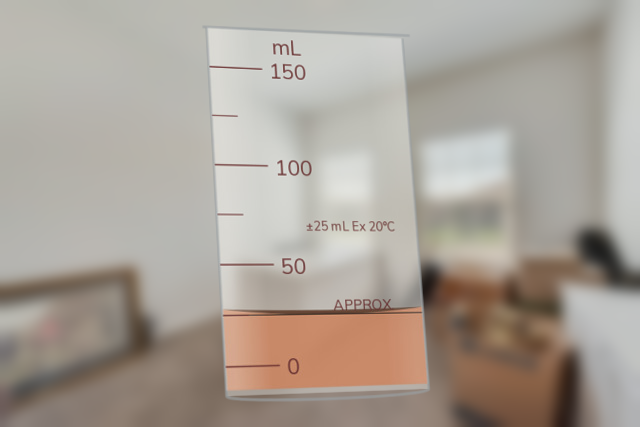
25 mL
